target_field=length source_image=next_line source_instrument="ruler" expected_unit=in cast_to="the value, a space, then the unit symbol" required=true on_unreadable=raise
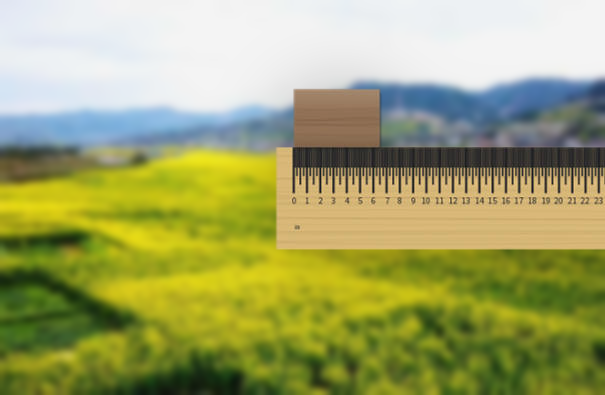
6.5 in
